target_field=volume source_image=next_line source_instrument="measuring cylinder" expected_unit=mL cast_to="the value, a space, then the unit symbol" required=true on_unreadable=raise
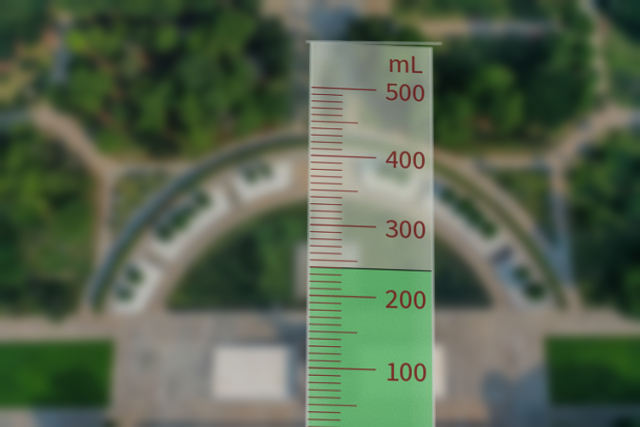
240 mL
